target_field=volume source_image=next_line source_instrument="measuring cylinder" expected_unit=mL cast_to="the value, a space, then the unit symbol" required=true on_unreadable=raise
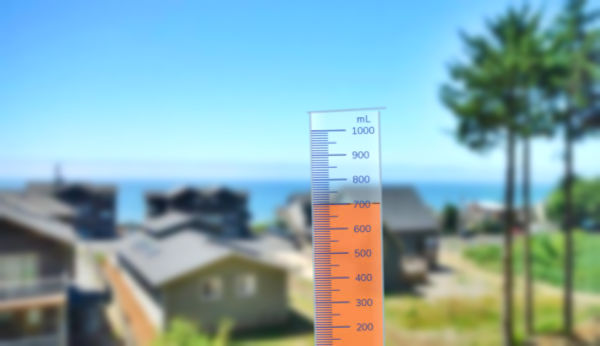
700 mL
